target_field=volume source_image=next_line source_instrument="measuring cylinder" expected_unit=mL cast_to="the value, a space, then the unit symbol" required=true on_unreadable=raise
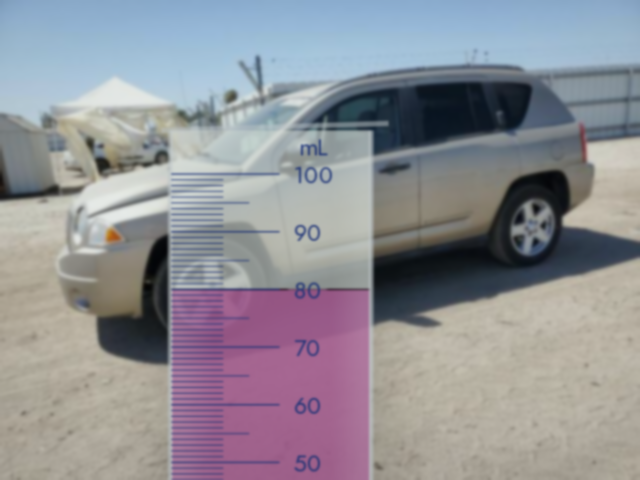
80 mL
